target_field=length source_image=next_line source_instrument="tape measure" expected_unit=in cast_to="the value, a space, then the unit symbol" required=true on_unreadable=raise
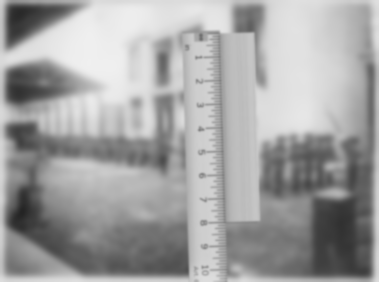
8 in
